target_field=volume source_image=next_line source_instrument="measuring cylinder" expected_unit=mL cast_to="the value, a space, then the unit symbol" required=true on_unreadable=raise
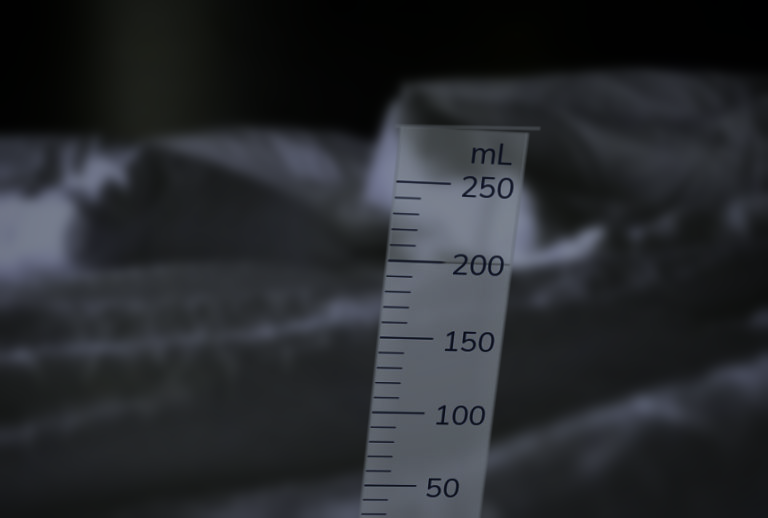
200 mL
